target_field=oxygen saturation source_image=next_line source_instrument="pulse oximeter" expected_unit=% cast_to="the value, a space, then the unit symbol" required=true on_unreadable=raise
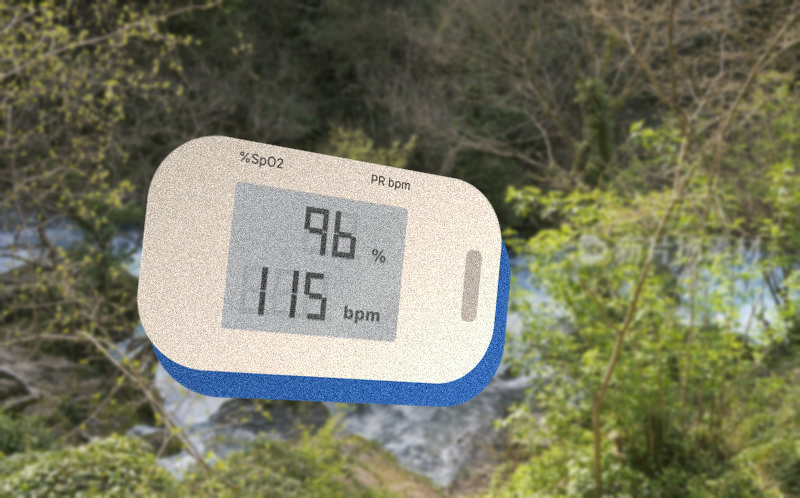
96 %
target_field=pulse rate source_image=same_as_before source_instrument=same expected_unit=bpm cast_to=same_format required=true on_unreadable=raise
115 bpm
